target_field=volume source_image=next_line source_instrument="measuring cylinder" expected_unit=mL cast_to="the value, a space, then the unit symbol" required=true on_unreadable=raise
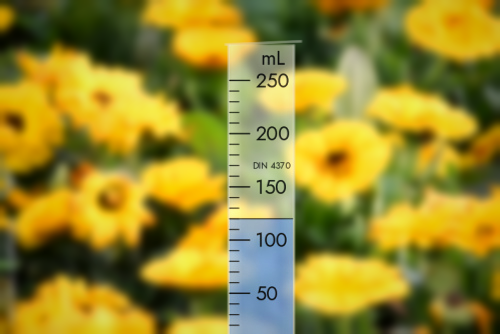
120 mL
